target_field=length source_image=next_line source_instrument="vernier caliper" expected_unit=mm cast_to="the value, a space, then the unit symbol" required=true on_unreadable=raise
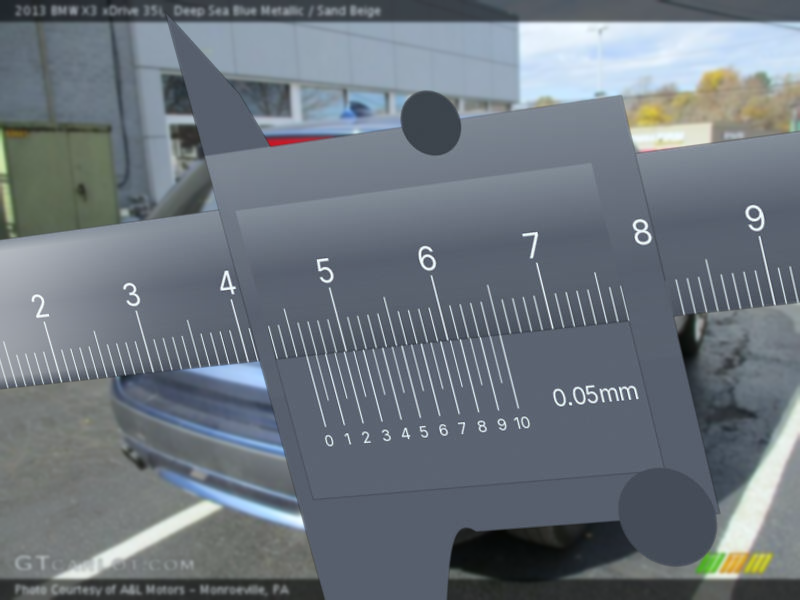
46.0 mm
